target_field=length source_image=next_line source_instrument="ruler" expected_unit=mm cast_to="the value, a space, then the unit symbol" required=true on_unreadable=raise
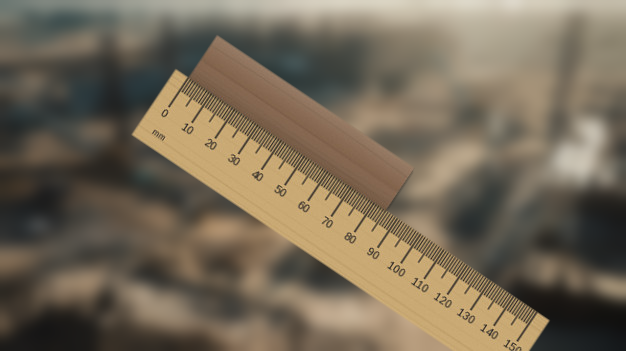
85 mm
